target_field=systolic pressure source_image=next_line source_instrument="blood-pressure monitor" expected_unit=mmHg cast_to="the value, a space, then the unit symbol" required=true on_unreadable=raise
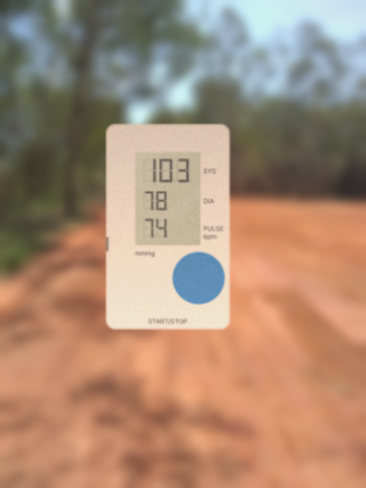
103 mmHg
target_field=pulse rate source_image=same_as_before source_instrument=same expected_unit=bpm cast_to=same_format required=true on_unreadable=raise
74 bpm
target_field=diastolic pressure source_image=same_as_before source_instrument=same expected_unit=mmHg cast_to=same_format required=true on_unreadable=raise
78 mmHg
